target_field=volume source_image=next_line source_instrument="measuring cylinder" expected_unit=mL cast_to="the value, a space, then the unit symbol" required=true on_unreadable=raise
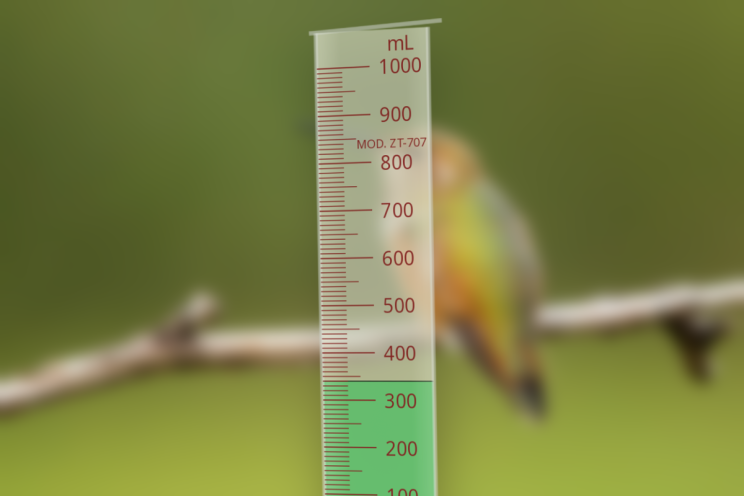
340 mL
